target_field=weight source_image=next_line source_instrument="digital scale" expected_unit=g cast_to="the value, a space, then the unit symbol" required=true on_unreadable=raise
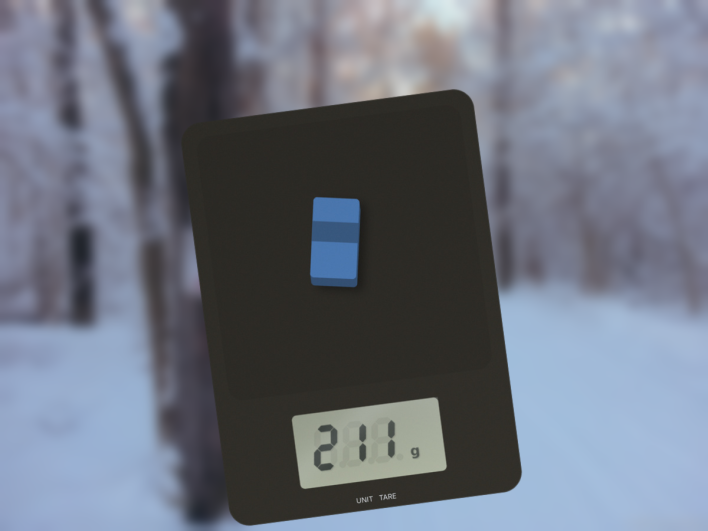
211 g
